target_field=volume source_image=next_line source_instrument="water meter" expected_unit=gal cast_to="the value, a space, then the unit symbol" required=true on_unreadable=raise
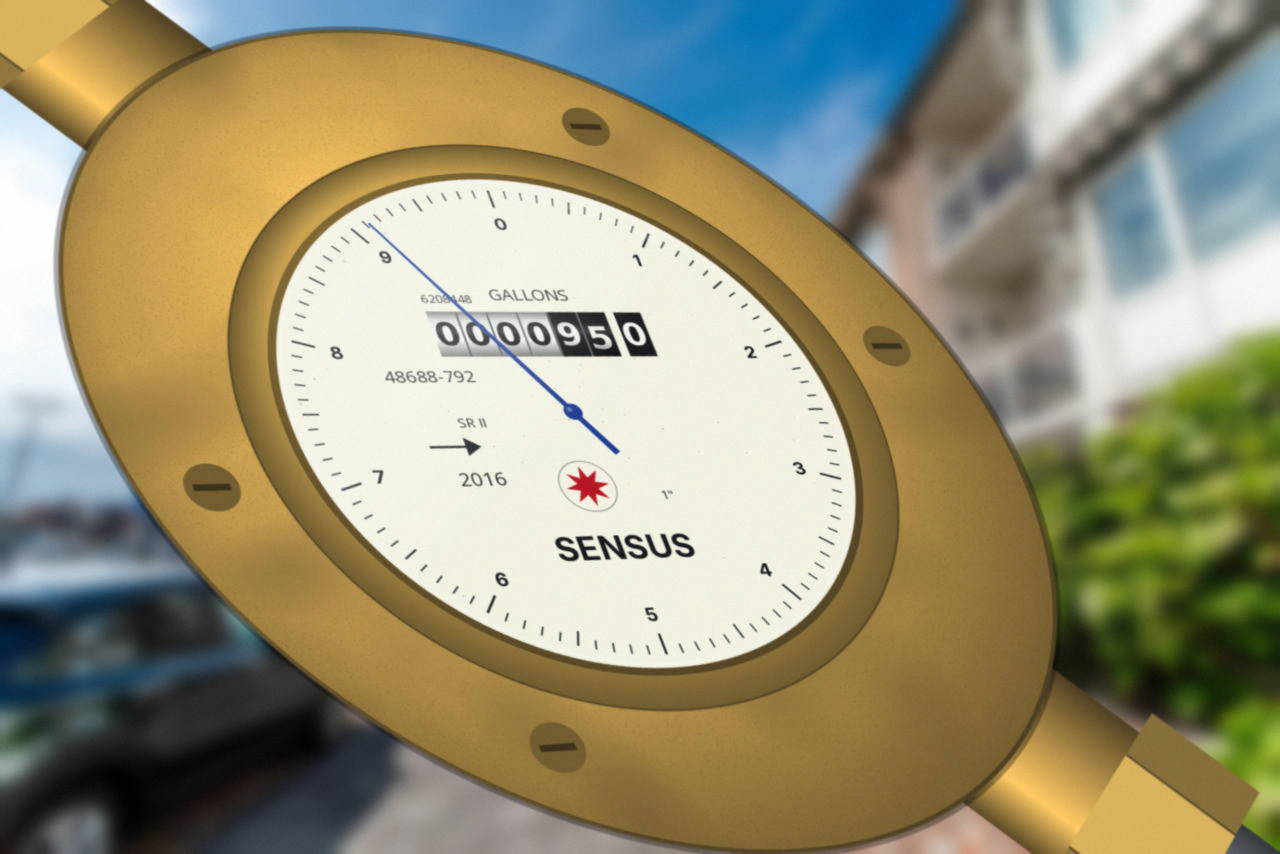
949.1 gal
